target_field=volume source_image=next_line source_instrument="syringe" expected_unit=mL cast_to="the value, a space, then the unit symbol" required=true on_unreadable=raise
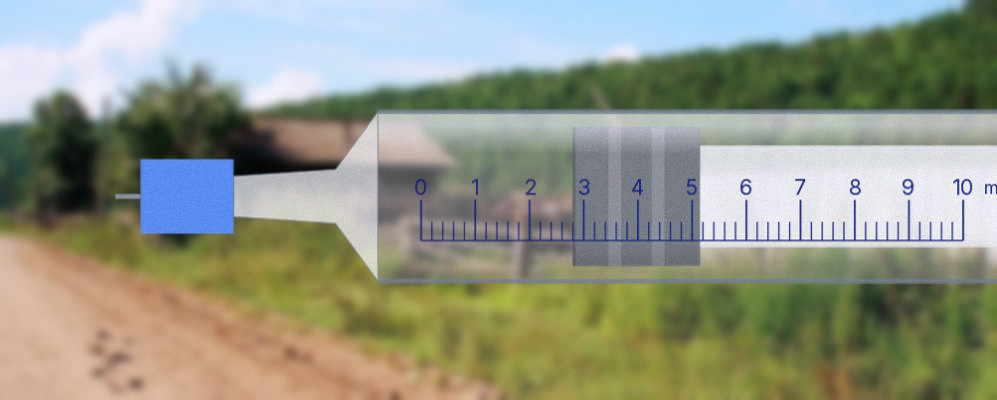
2.8 mL
